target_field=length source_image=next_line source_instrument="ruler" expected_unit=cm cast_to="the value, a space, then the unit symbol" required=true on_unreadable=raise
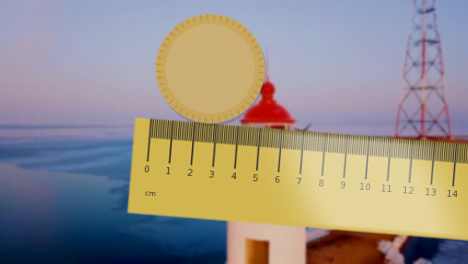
5 cm
